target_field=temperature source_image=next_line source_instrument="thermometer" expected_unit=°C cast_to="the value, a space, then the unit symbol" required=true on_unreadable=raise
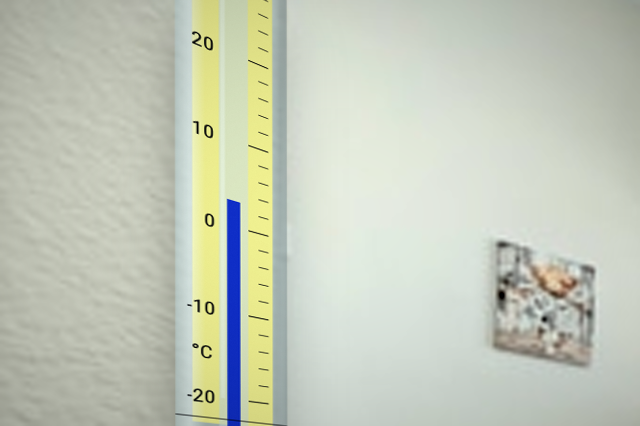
3 °C
